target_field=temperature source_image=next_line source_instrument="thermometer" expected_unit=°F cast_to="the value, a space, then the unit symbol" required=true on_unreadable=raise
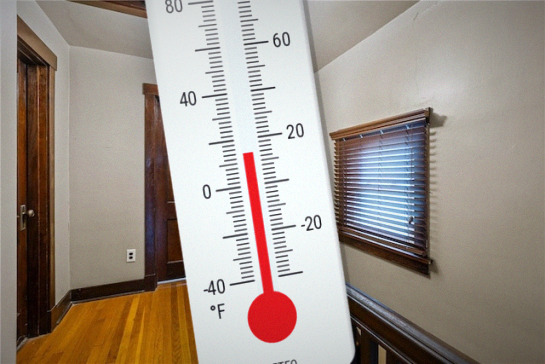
14 °F
